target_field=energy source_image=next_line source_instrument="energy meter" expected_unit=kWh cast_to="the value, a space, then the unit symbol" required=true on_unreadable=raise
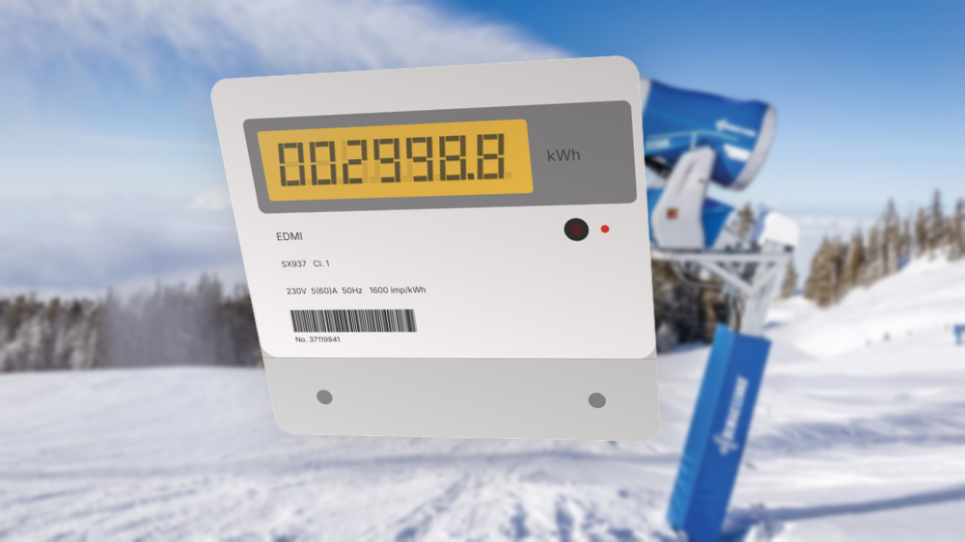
2998.8 kWh
